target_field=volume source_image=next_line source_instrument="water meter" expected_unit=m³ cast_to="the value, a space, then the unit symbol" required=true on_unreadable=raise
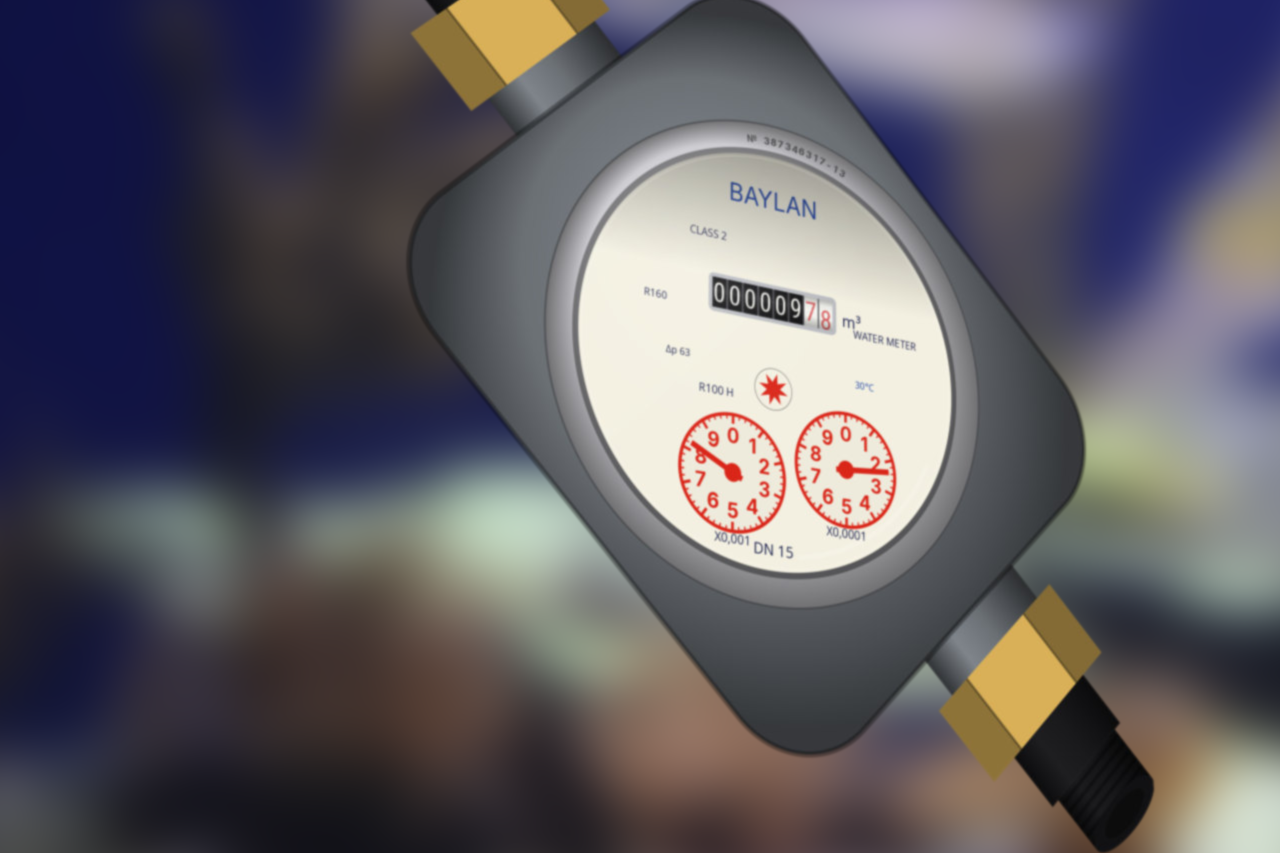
9.7782 m³
